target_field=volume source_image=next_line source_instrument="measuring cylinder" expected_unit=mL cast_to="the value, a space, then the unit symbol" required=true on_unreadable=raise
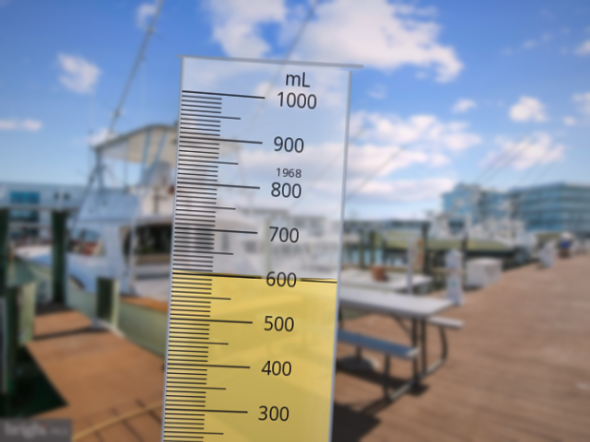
600 mL
